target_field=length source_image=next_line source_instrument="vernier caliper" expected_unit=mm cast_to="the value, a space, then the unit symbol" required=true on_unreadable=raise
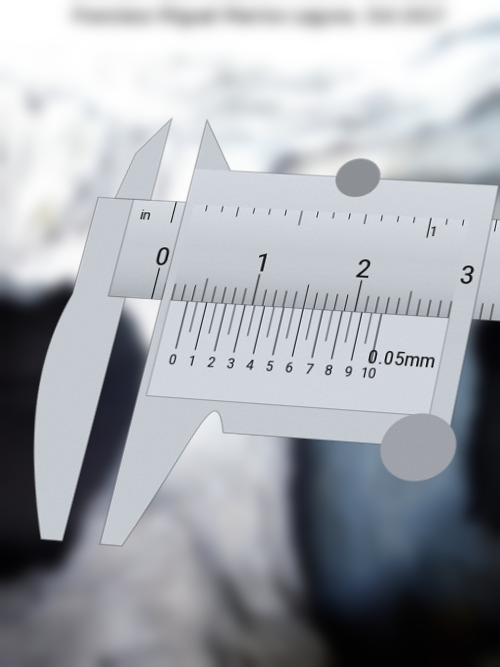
3.6 mm
